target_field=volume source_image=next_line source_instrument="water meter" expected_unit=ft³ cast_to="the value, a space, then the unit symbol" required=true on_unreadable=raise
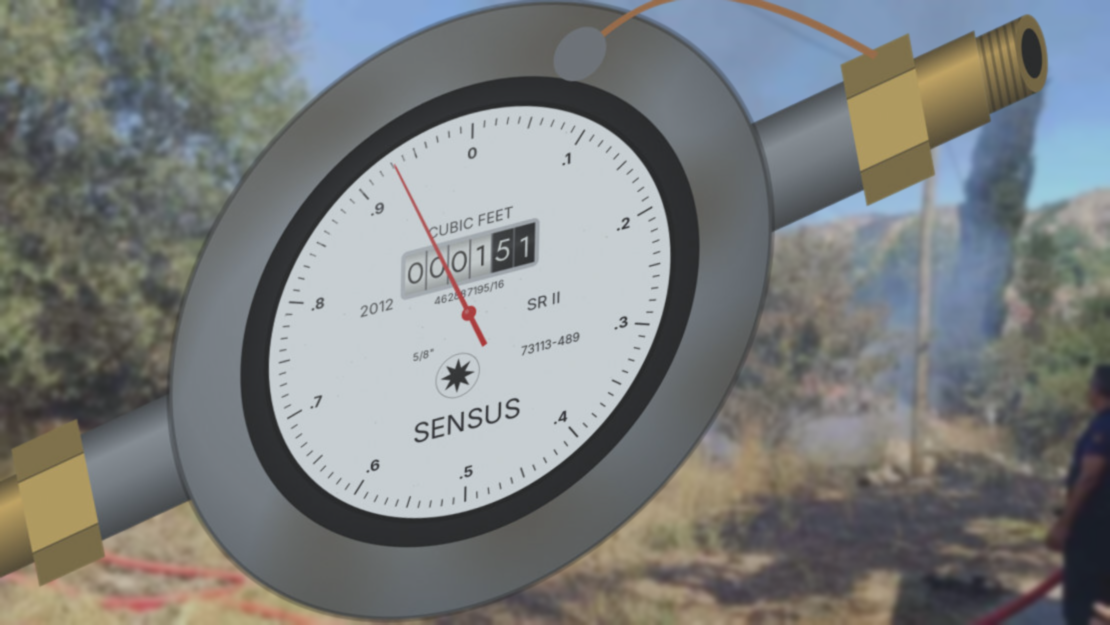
150.93 ft³
